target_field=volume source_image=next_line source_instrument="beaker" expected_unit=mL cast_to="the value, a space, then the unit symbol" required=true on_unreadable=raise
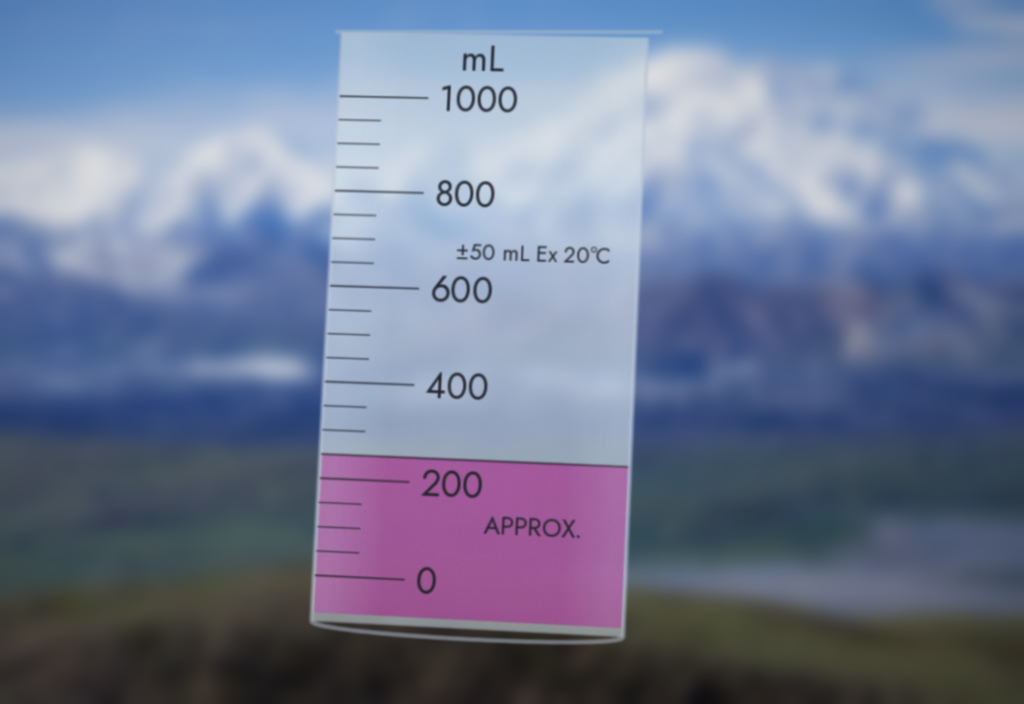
250 mL
